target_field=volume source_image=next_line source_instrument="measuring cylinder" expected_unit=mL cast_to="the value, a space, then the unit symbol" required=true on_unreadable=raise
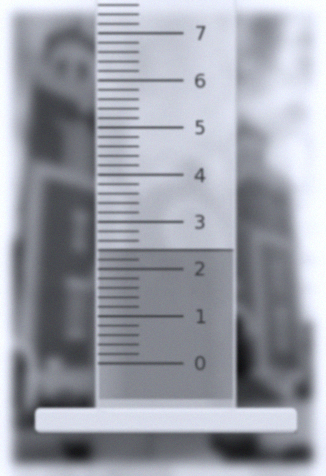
2.4 mL
